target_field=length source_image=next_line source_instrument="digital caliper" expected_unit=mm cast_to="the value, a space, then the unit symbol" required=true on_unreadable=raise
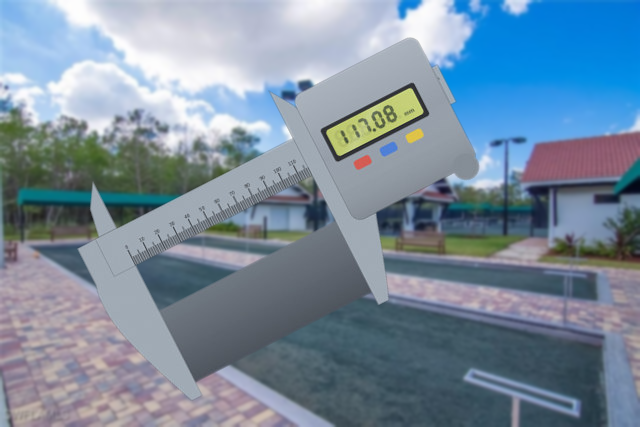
117.08 mm
